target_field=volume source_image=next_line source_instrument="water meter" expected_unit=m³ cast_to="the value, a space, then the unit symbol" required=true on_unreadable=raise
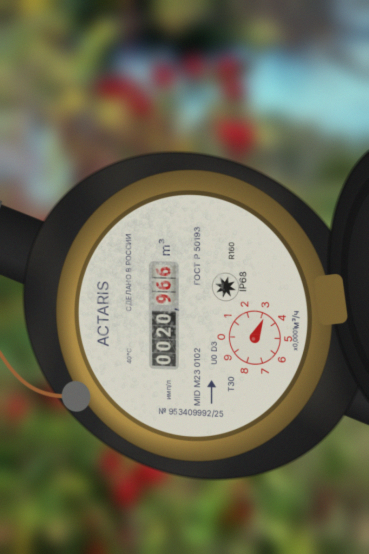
20.9663 m³
